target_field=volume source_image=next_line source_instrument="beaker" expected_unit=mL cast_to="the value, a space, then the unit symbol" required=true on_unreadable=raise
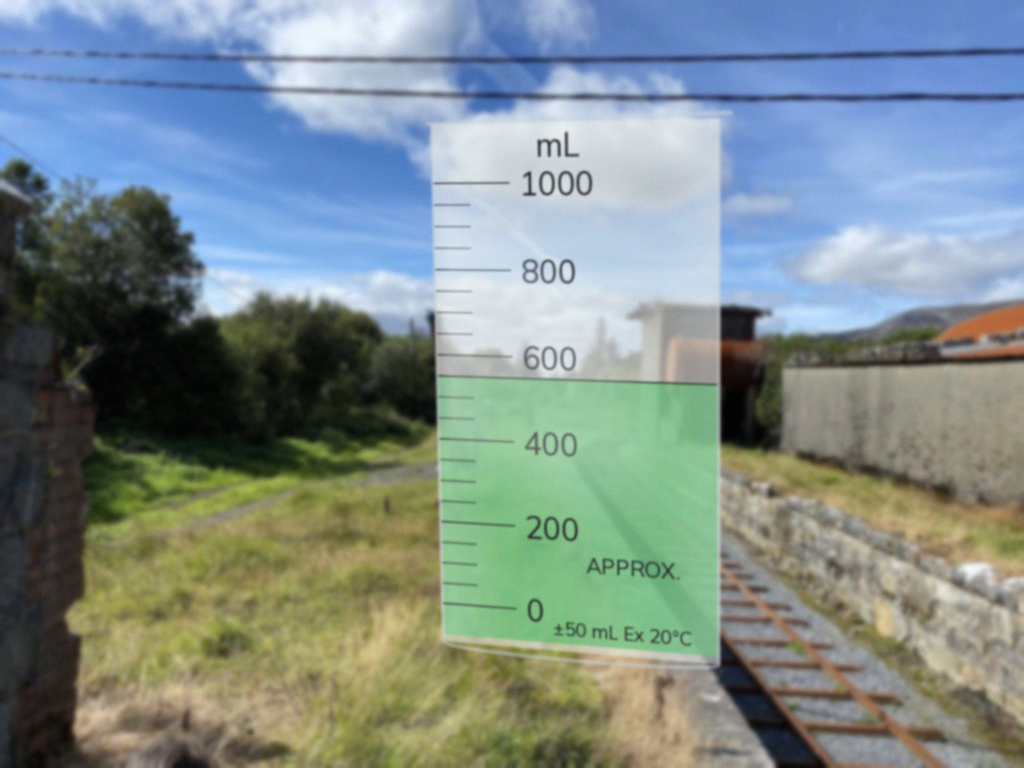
550 mL
